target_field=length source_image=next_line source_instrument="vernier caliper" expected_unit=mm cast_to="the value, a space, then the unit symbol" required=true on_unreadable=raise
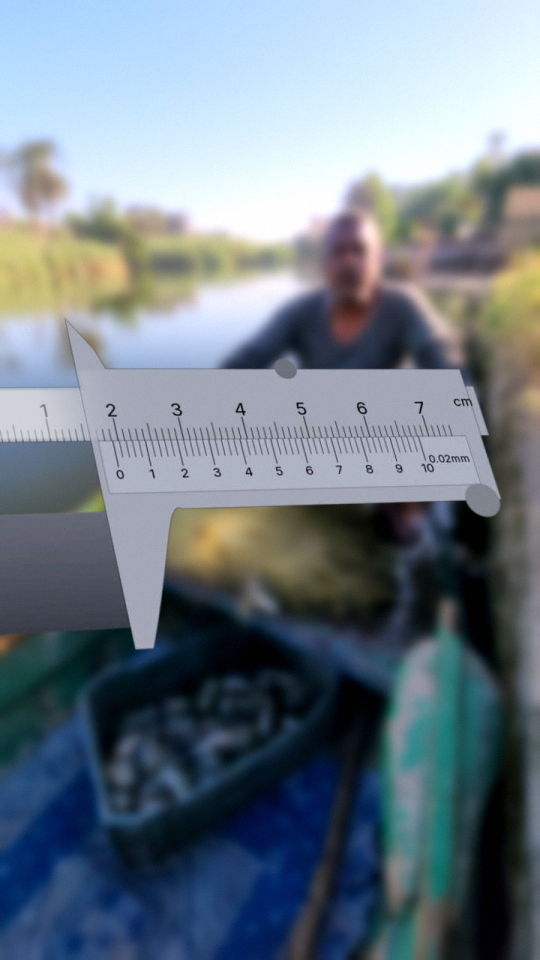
19.2 mm
